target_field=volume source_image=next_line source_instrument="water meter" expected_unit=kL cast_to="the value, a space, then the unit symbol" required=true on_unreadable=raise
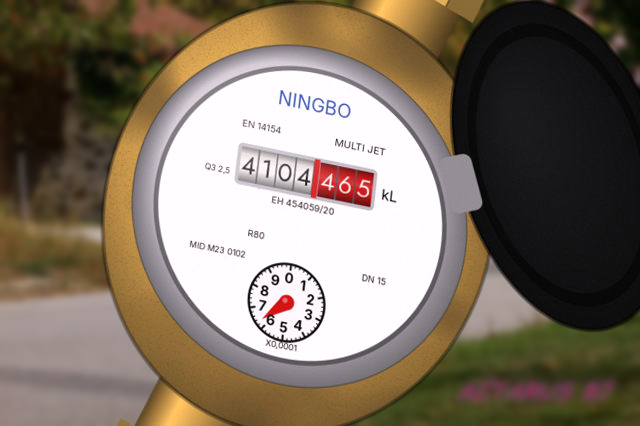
4104.4656 kL
